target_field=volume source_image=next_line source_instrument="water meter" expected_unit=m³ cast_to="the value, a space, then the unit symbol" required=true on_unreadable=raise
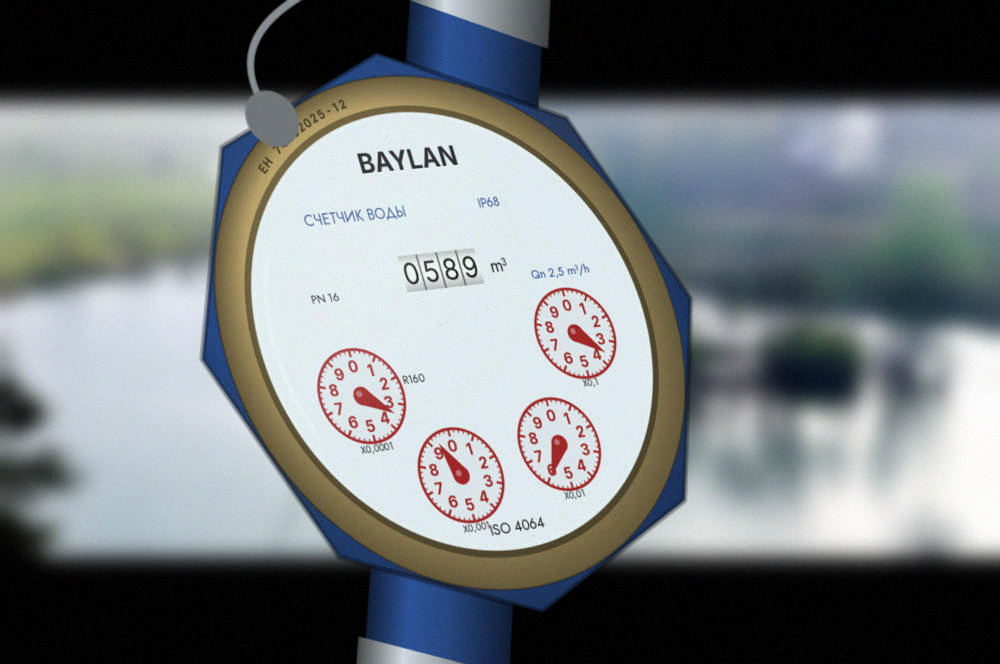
589.3593 m³
